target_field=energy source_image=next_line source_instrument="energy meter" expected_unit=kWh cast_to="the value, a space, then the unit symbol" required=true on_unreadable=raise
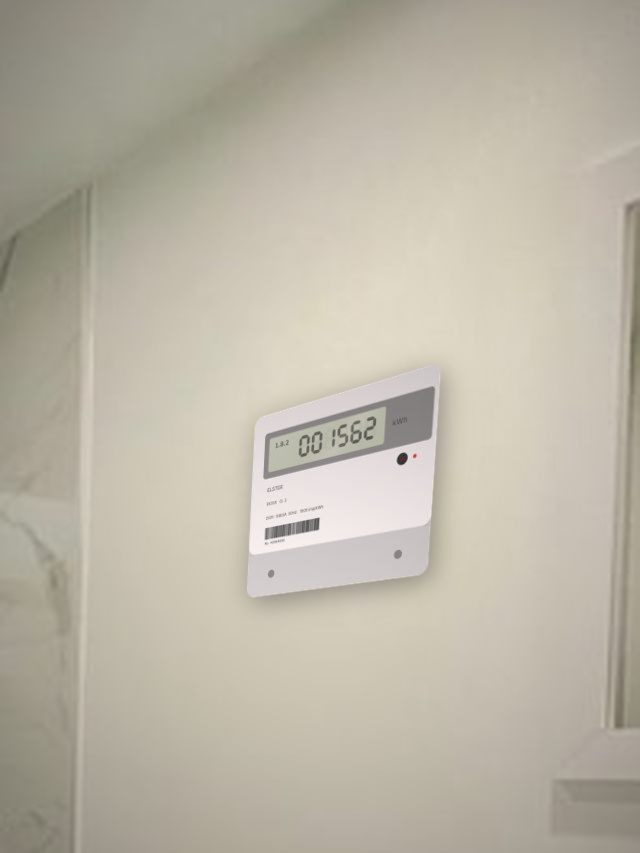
1562 kWh
